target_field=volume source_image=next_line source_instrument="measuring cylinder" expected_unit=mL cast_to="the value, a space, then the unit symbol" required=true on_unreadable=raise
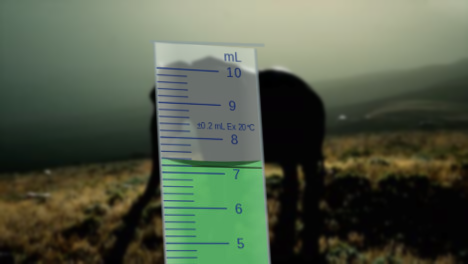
7.2 mL
